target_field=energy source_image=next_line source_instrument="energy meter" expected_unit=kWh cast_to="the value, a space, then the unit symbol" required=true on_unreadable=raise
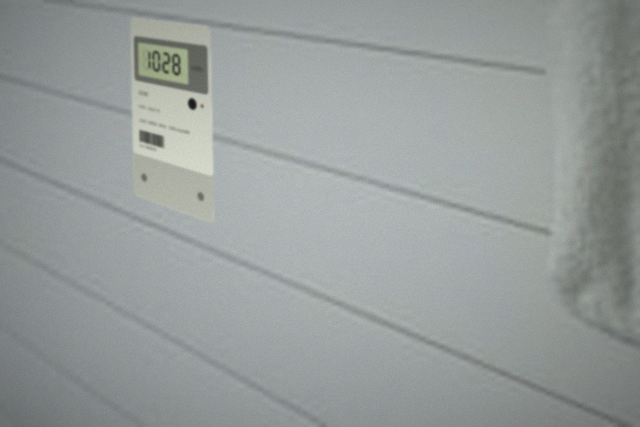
1028 kWh
